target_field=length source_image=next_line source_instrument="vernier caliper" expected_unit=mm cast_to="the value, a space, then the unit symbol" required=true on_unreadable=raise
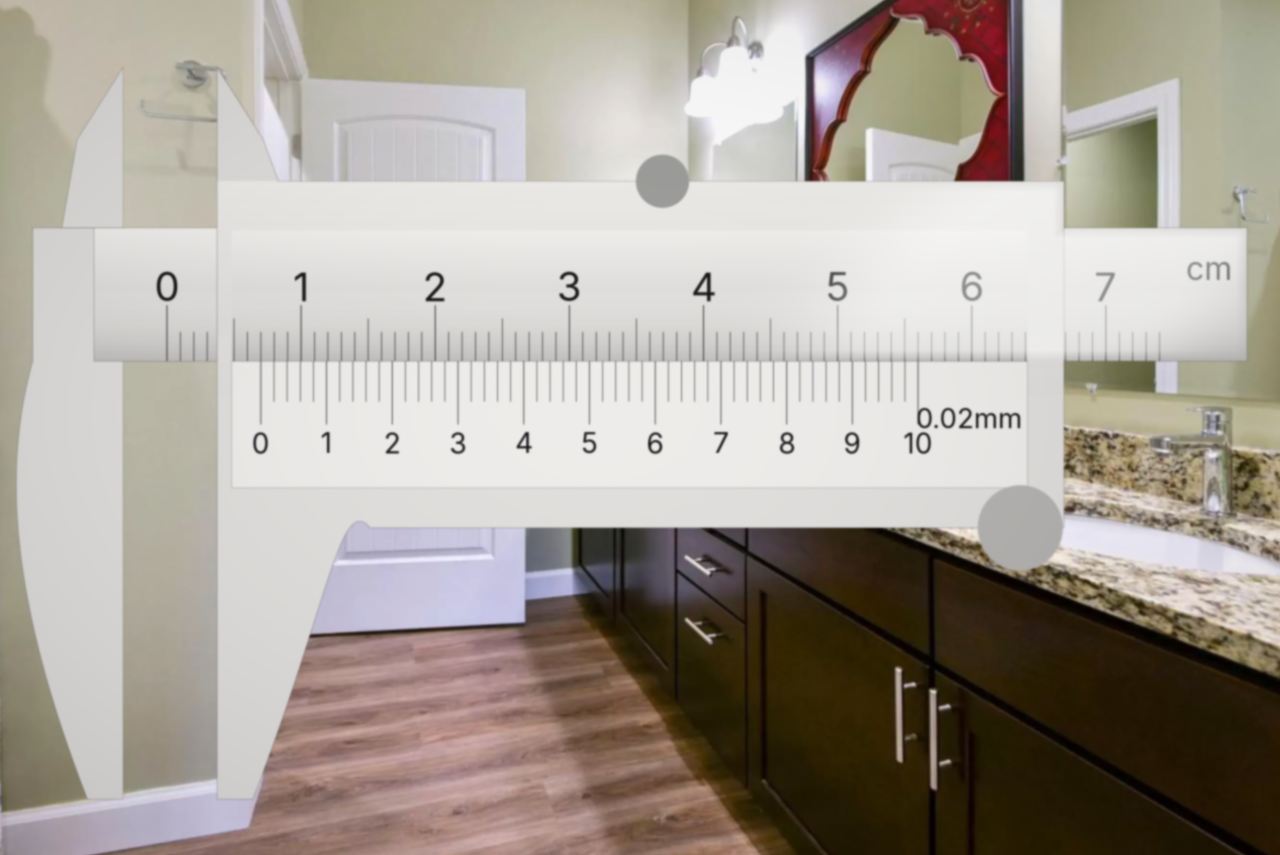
7.0 mm
